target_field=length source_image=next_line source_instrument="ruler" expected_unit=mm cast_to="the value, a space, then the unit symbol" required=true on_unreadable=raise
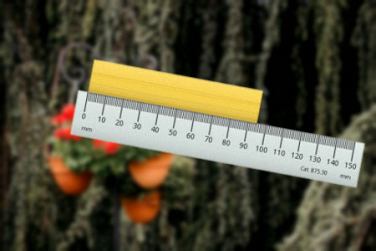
95 mm
